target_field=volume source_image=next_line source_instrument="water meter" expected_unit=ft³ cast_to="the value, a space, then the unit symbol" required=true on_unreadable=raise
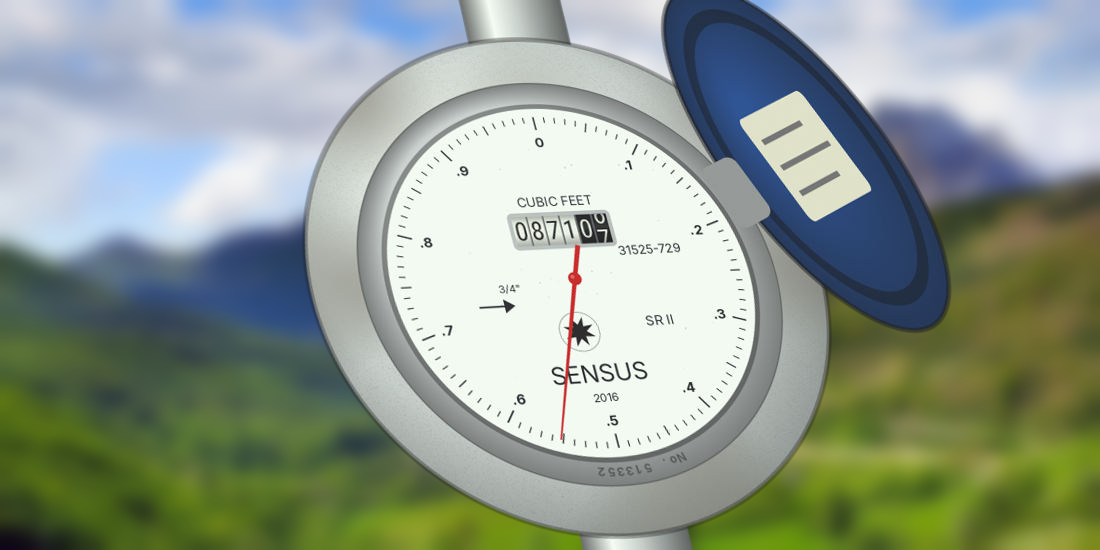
87106.55 ft³
